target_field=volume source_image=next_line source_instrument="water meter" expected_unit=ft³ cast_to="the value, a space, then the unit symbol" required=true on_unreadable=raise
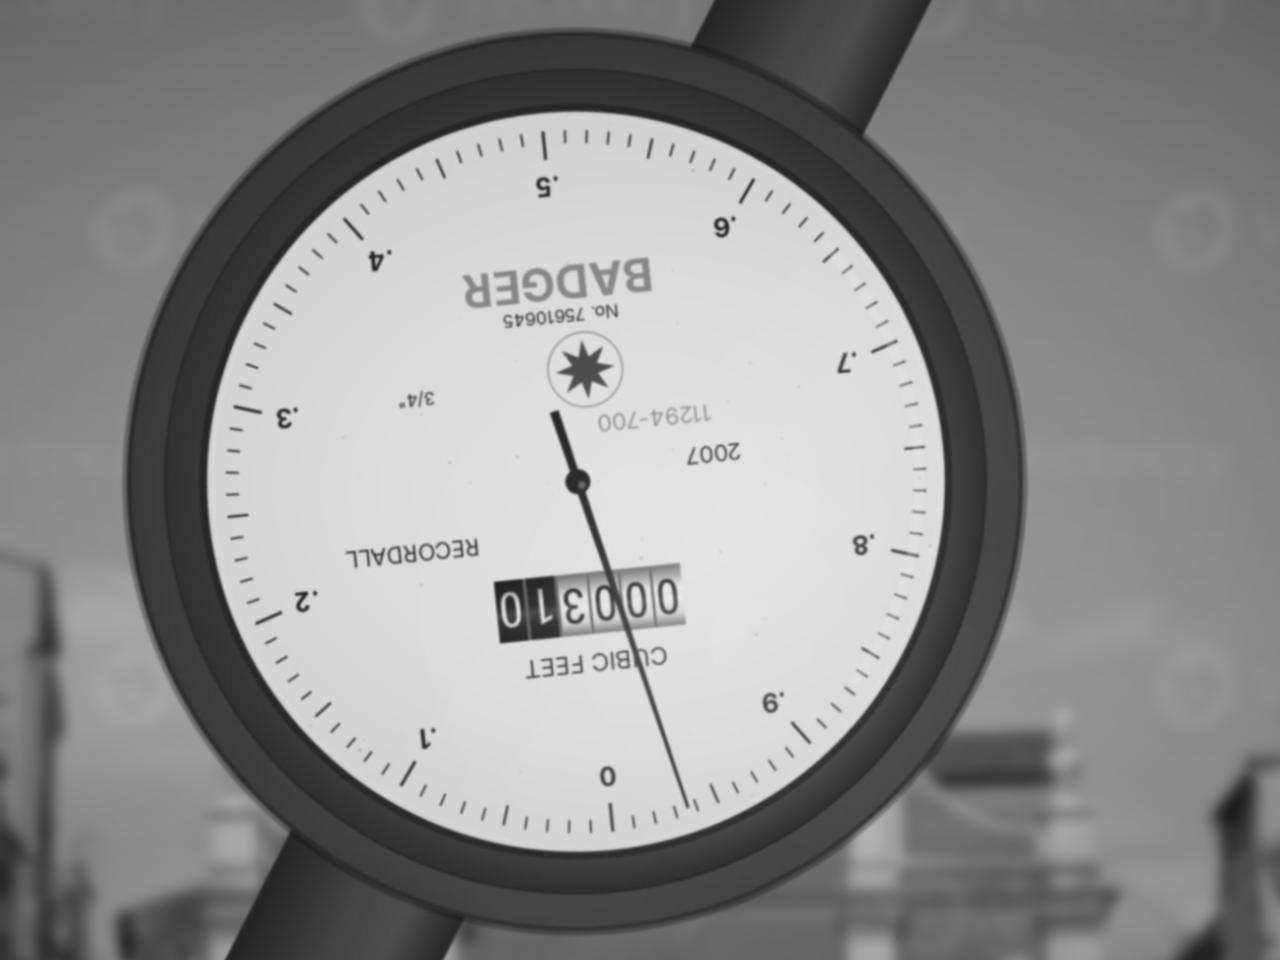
309.96 ft³
